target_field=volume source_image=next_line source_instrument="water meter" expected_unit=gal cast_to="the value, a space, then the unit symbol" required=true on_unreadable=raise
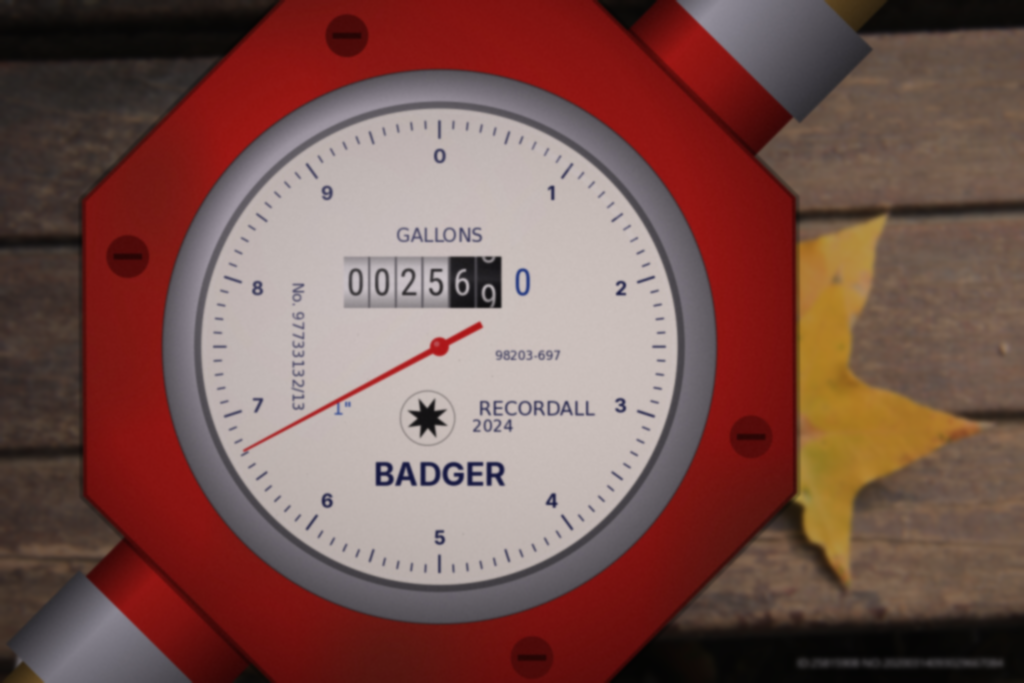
25686.7 gal
